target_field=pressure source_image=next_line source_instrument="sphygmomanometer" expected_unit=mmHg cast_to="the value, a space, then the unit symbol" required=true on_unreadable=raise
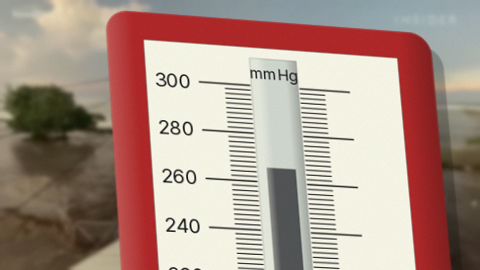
266 mmHg
